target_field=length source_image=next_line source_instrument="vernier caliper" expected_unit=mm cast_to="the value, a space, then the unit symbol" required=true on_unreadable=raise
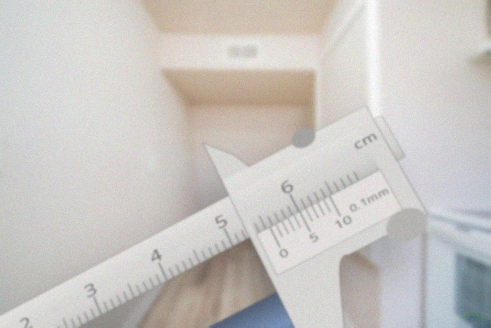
55.6 mm
